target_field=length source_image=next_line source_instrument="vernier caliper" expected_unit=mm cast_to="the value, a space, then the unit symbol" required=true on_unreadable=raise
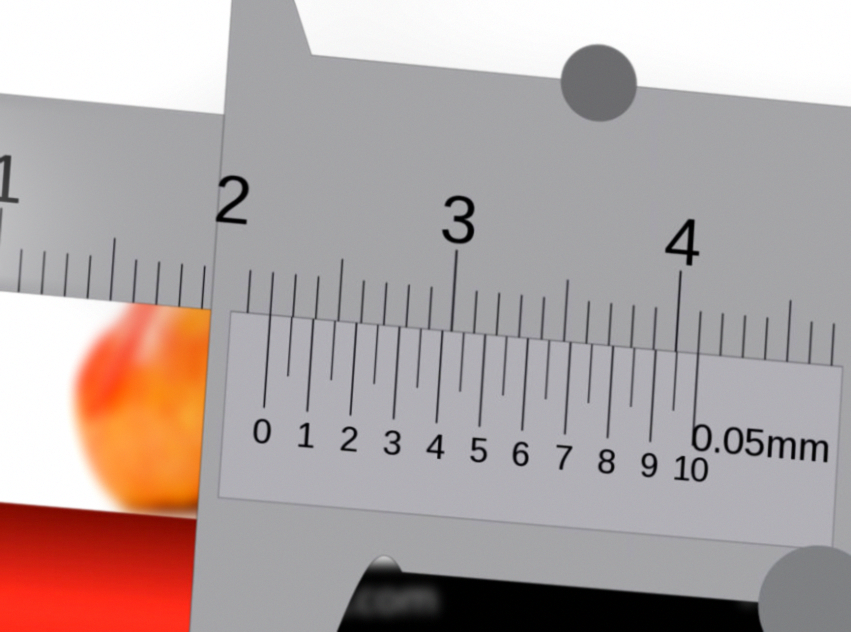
22.0 mm
